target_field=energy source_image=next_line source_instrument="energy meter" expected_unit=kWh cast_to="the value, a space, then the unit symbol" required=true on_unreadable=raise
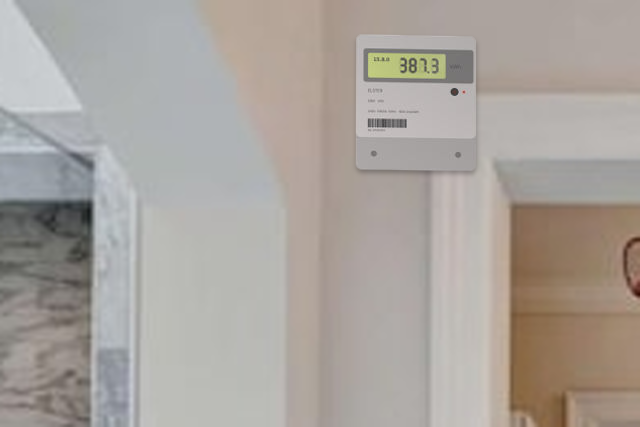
387.3 kWh
